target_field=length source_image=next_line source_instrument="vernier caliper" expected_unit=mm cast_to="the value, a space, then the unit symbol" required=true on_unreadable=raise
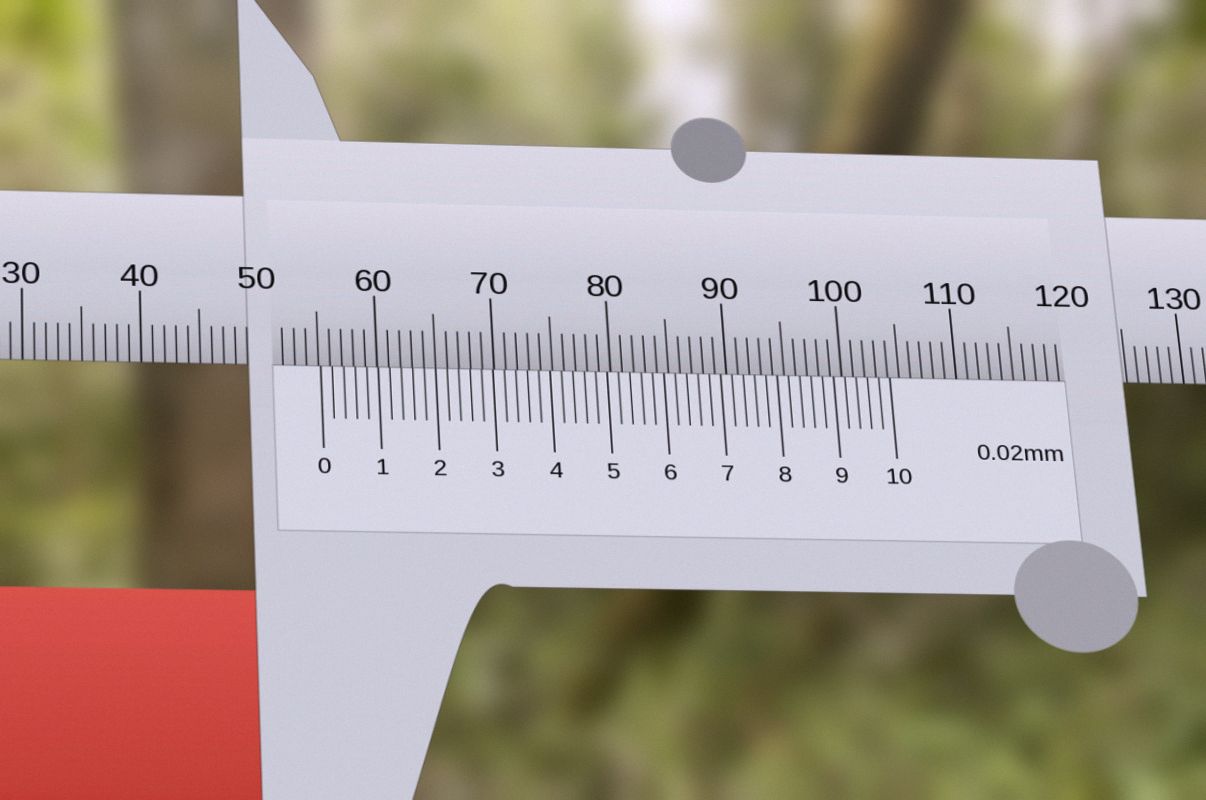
55.2 mm
